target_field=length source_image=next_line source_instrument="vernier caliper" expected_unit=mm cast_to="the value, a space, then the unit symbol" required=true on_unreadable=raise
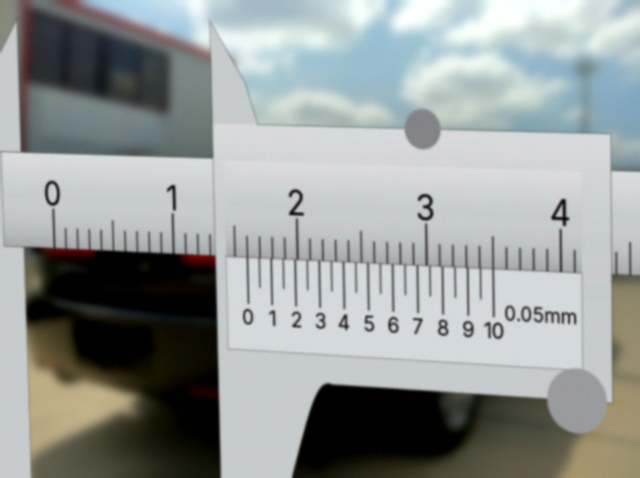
16.0 mm
